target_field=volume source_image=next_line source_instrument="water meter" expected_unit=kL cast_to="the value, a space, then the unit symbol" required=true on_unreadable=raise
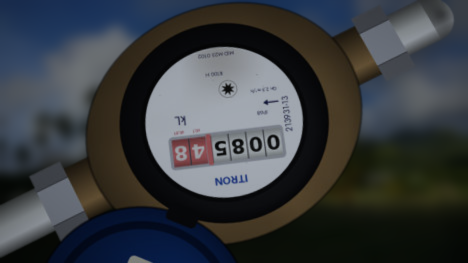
85.48 kL
